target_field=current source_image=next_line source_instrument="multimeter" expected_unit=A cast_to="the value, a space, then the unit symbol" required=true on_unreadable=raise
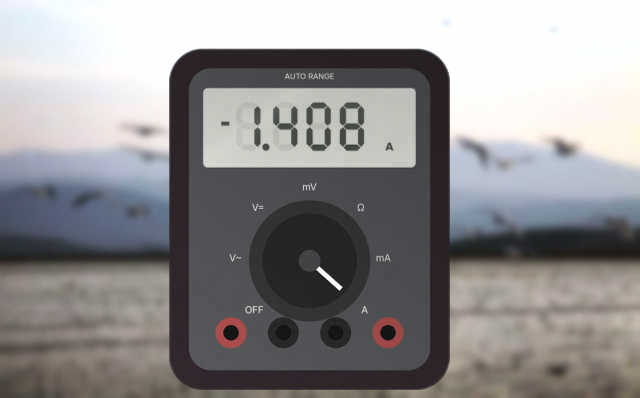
-1.408 A
